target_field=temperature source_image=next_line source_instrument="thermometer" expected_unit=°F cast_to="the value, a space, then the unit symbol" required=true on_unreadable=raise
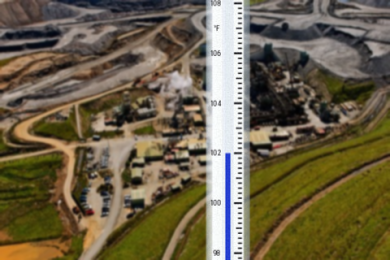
102 °F
